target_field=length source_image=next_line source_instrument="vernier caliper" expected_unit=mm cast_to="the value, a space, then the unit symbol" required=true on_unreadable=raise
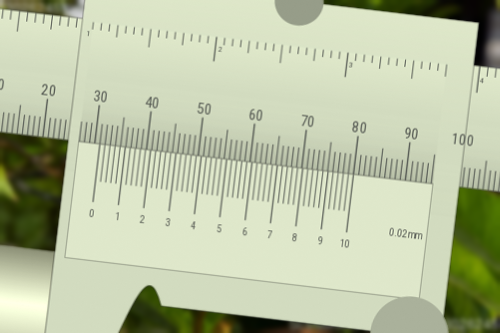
31.0 mm
